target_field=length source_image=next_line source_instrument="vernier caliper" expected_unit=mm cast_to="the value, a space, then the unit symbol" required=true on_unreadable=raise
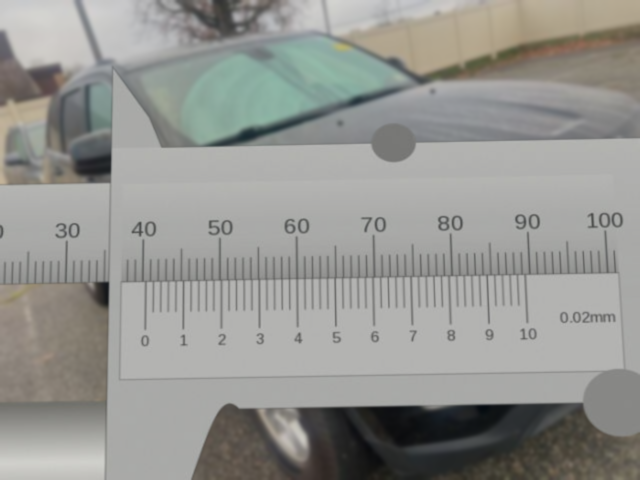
40.4 mm
